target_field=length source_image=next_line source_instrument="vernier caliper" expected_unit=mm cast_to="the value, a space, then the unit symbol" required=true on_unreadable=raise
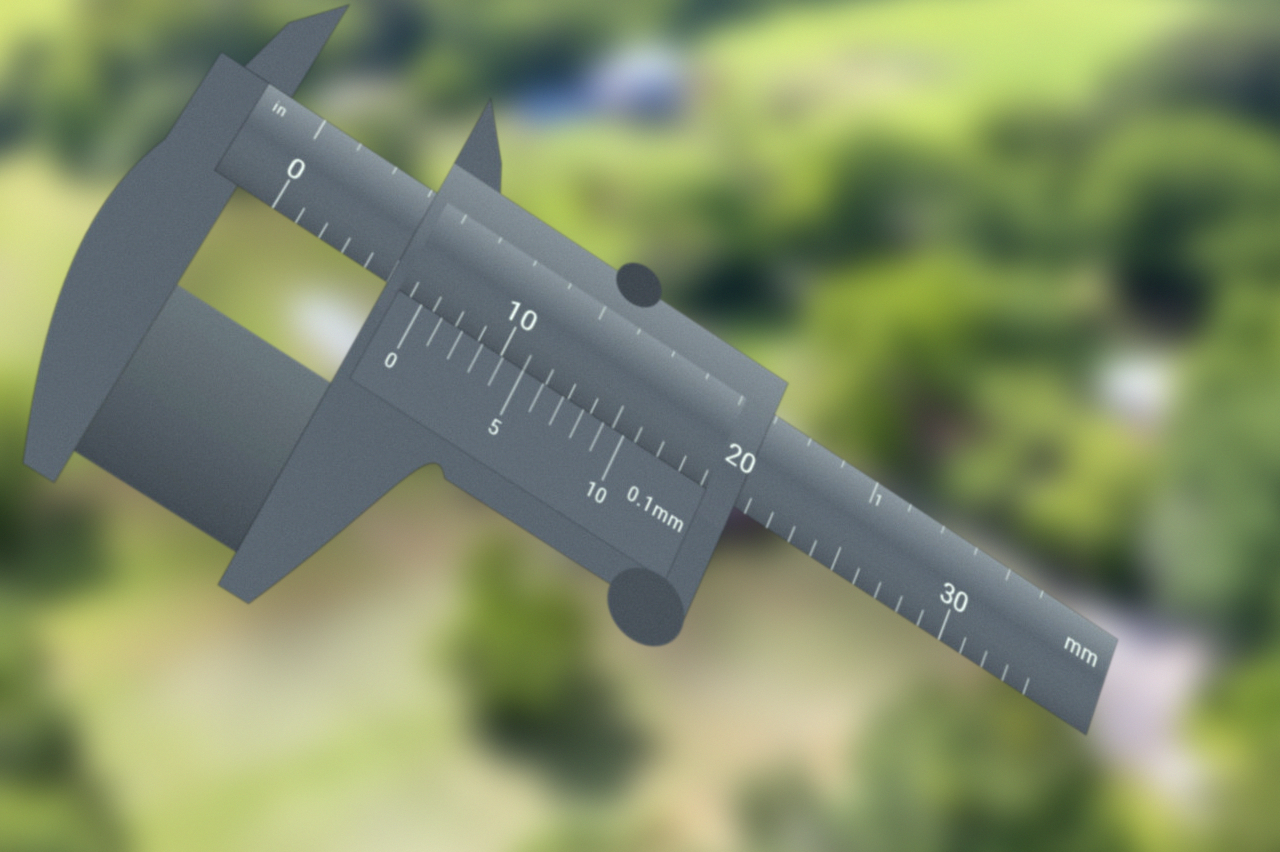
6.5 mm
